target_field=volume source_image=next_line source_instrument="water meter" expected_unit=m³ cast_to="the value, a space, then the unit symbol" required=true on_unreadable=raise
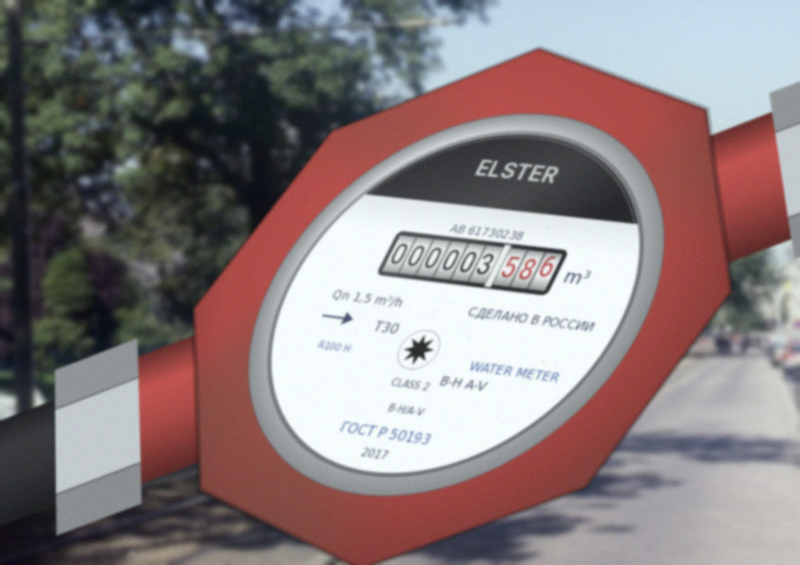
3.586 m³
